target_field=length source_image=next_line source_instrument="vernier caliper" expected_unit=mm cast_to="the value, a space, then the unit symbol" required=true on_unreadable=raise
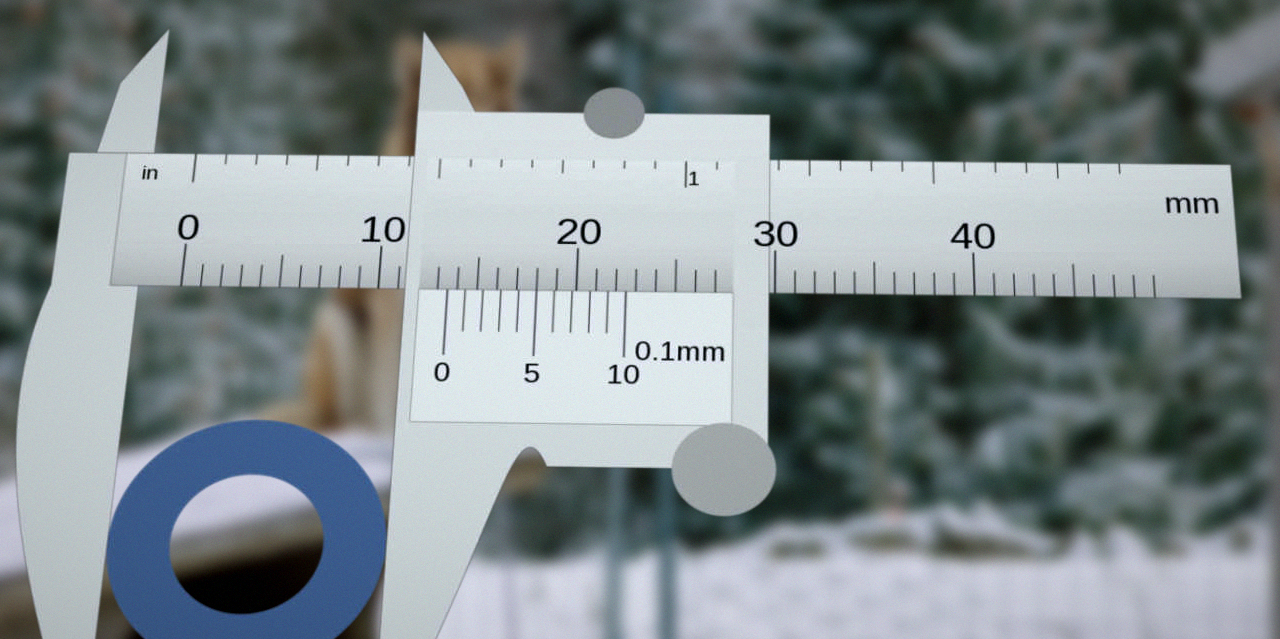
13.5 mm
